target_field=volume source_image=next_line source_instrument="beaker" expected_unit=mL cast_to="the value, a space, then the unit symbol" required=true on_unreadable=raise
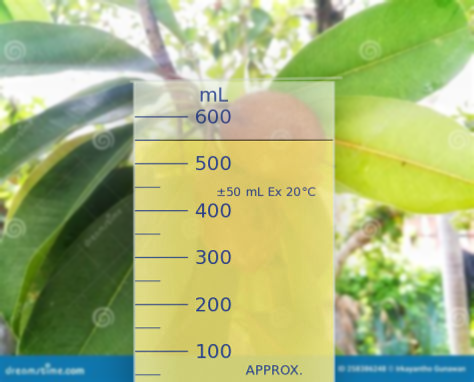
550 mL
